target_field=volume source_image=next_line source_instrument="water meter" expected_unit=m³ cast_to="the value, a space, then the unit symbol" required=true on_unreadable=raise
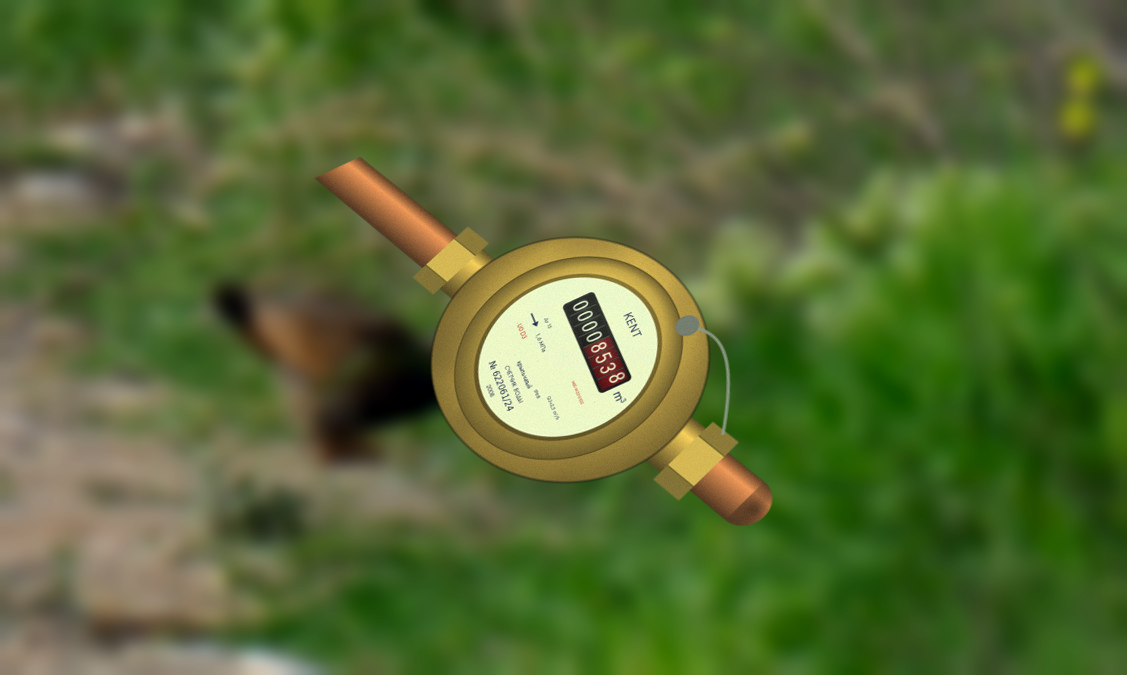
0.8538 m³
